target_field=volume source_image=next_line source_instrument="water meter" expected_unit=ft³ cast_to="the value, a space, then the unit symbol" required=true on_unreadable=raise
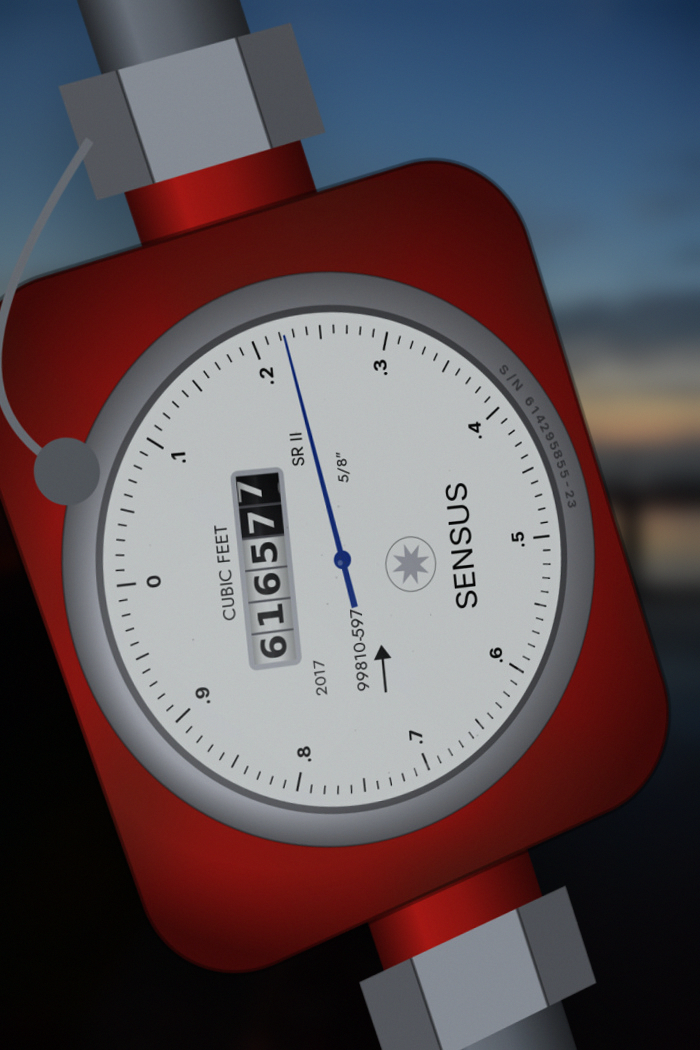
616577.22 ft³
